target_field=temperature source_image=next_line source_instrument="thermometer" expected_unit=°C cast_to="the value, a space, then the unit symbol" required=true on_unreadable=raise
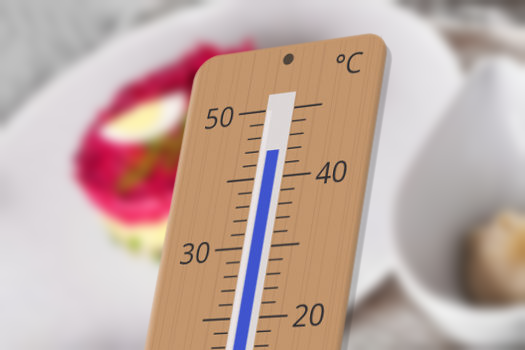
44 °C
